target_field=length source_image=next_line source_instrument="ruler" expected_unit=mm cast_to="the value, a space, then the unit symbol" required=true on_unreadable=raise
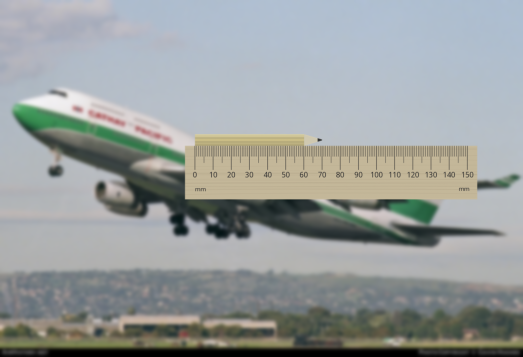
70 mm
